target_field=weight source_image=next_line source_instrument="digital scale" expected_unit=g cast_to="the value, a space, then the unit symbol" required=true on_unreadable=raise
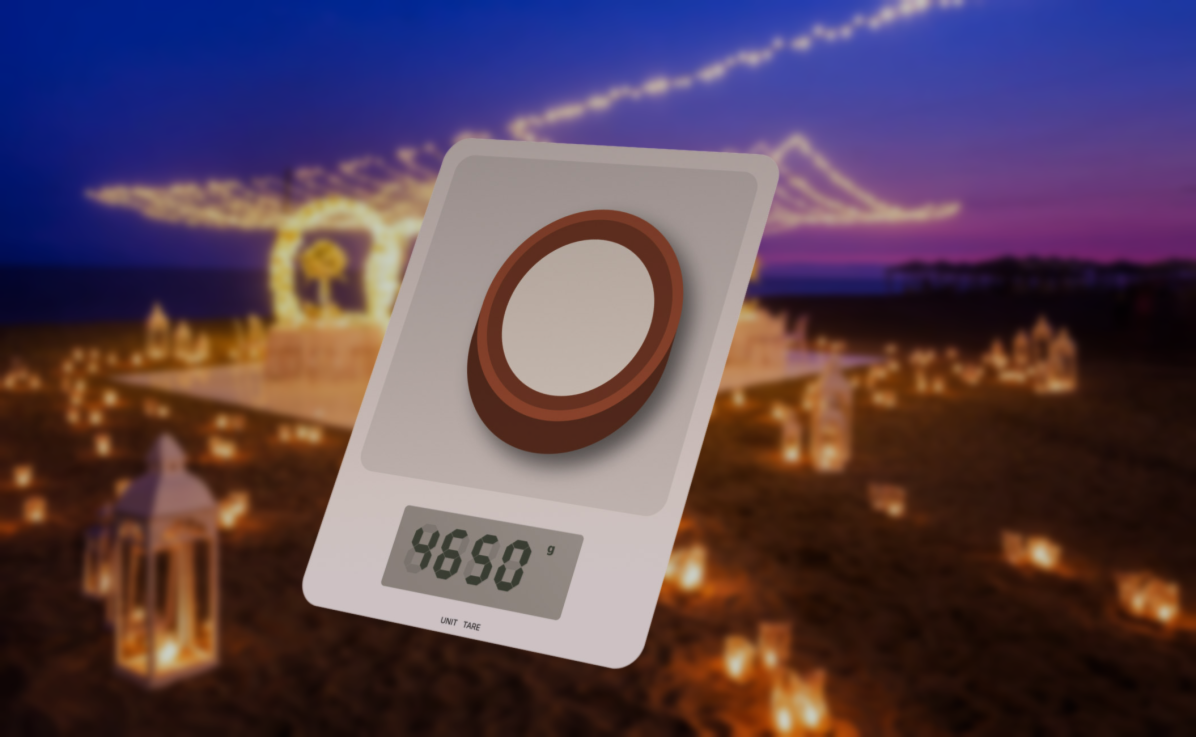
4650 g
